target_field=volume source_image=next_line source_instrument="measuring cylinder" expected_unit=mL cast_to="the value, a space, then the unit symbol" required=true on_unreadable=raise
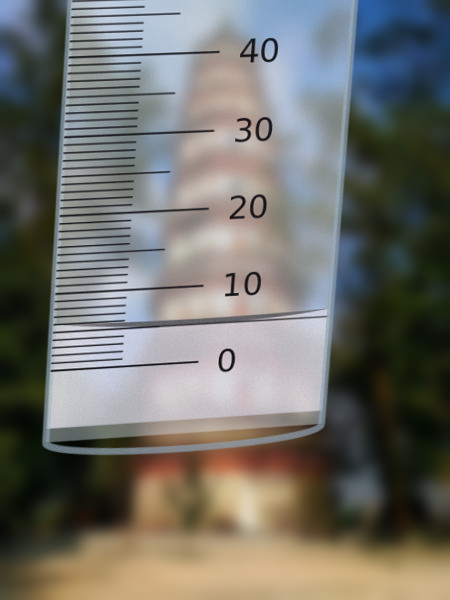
5 mL
